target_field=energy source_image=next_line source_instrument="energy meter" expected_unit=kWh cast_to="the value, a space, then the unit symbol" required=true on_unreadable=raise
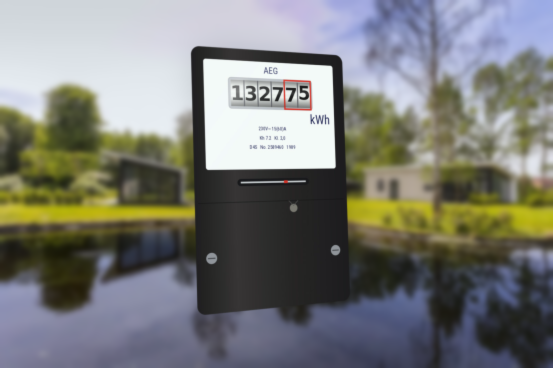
1327.75 kWh
